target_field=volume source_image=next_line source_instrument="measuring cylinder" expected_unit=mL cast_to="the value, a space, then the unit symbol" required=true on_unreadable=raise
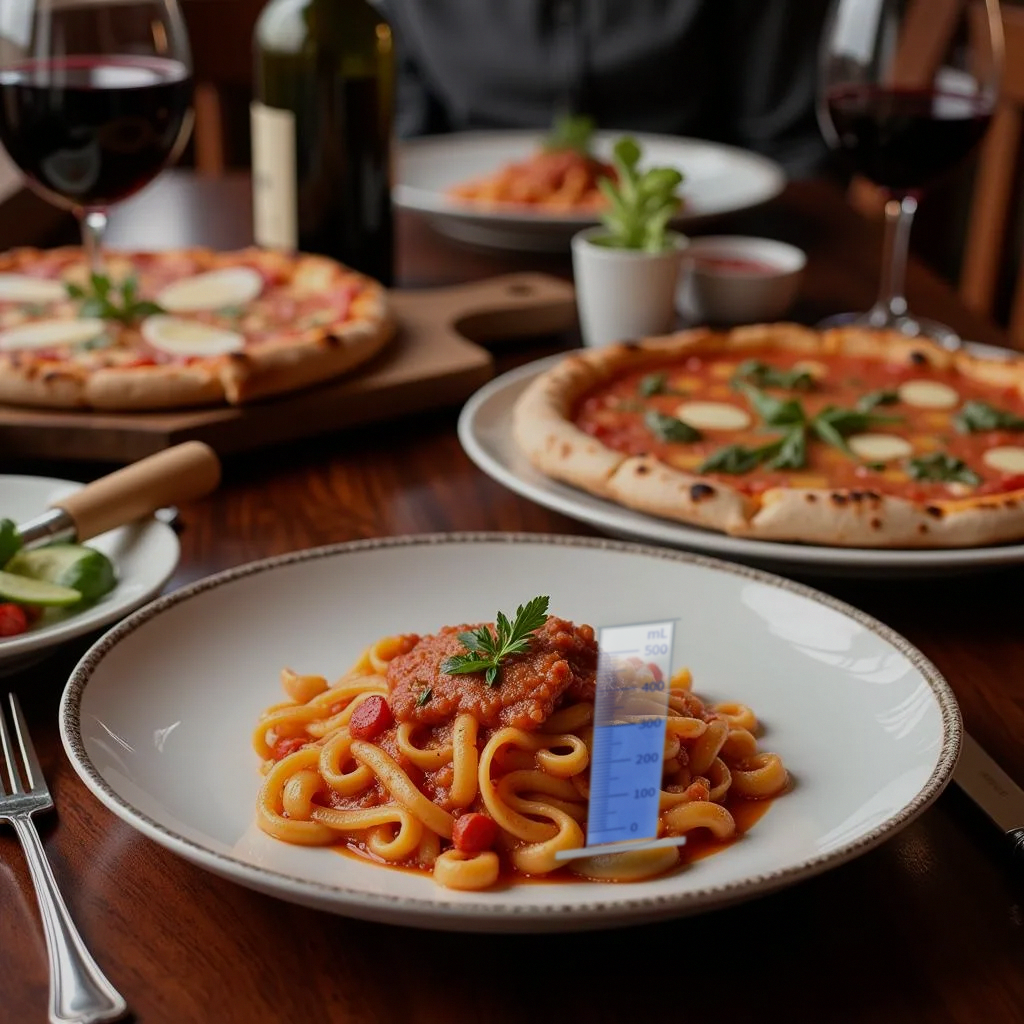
300 mL
